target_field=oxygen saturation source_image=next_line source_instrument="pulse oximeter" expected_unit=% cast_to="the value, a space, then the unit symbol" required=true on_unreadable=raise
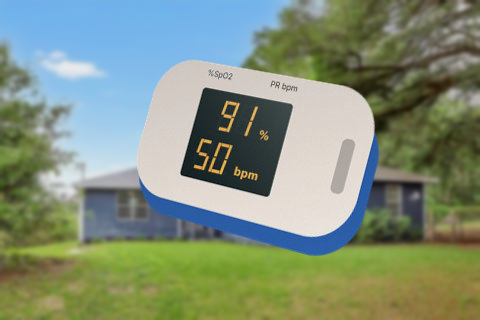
91 %
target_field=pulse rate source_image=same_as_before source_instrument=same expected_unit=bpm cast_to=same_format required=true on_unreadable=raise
50 bpm
